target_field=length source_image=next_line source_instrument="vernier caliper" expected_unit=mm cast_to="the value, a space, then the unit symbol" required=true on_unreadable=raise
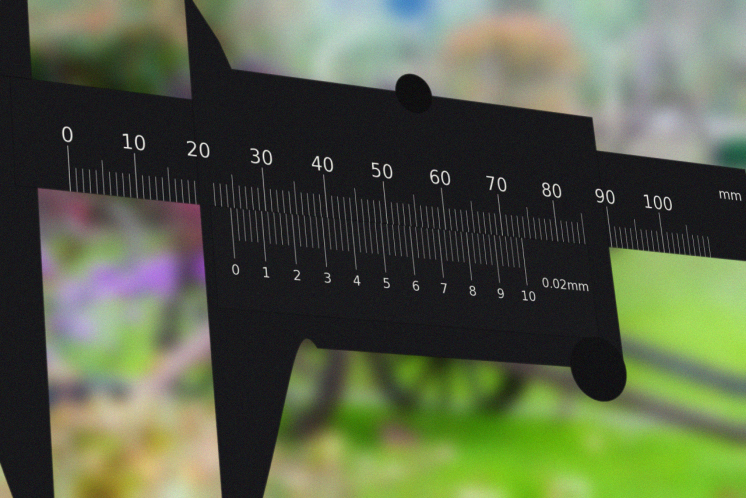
24.4 mm
